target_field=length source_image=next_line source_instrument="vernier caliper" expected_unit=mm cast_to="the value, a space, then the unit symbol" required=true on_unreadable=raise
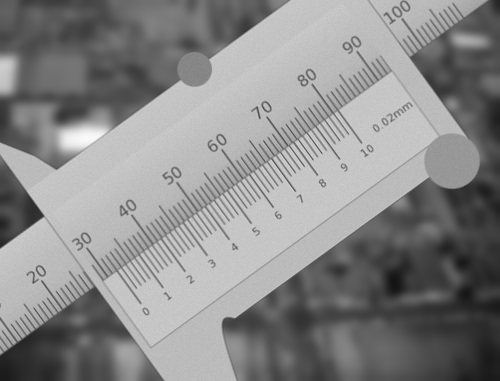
32.0 mm
